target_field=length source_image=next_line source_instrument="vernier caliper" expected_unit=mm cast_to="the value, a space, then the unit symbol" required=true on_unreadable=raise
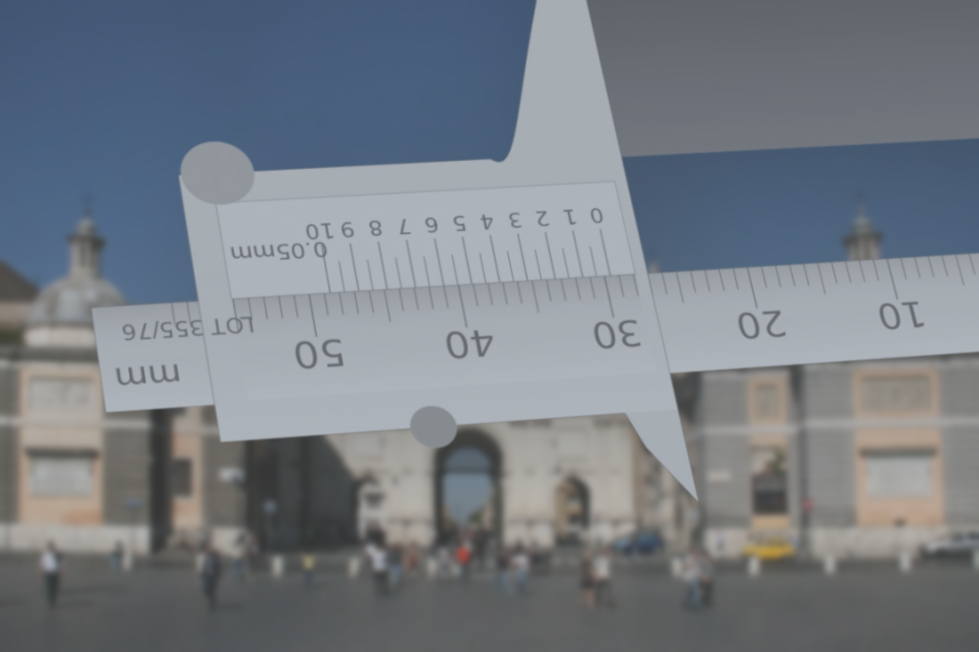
29.6 mm
